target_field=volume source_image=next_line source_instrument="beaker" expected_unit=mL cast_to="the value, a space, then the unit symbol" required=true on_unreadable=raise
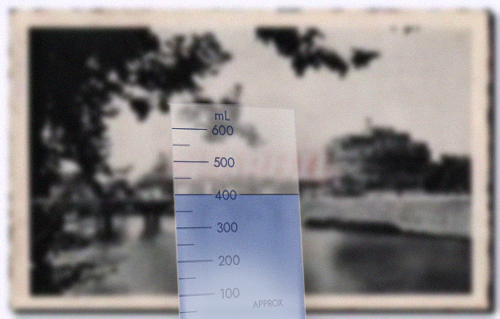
400 mL
